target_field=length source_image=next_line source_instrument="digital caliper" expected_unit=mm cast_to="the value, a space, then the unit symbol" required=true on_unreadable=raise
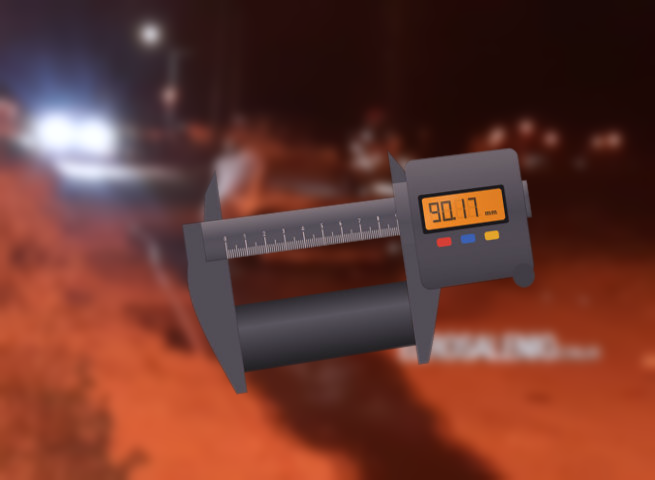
90.17 mm
